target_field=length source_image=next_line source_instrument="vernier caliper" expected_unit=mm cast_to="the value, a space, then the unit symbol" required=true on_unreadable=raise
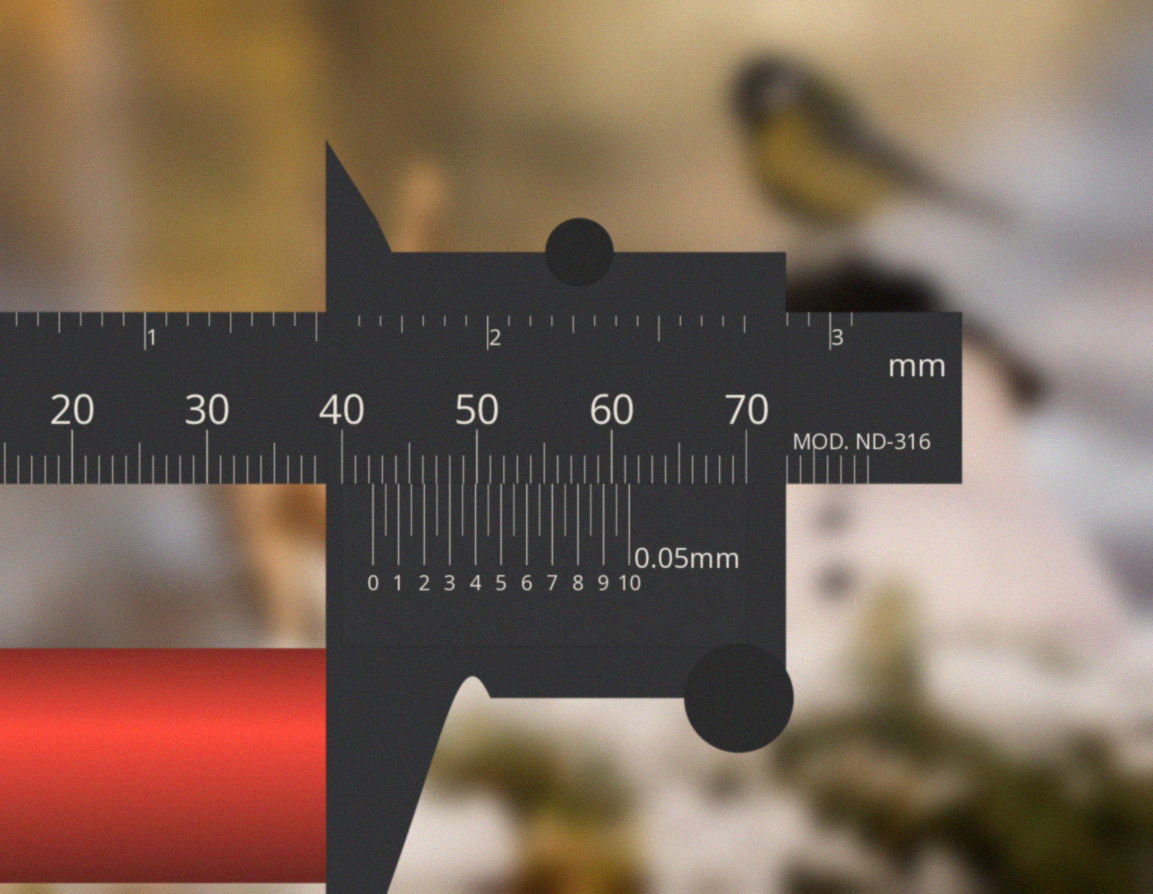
42.3 mm
